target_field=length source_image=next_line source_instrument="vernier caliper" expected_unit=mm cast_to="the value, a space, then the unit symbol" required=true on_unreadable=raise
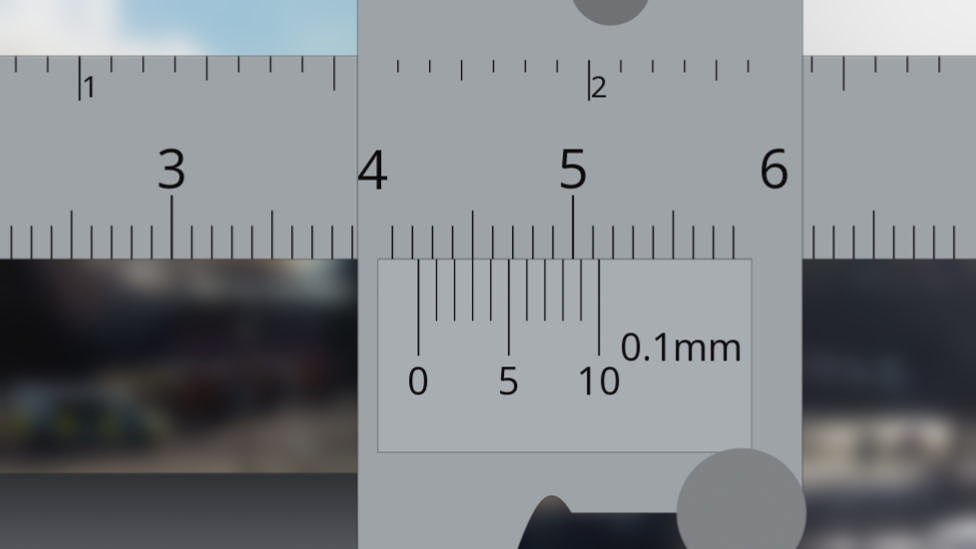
42.3 mm
